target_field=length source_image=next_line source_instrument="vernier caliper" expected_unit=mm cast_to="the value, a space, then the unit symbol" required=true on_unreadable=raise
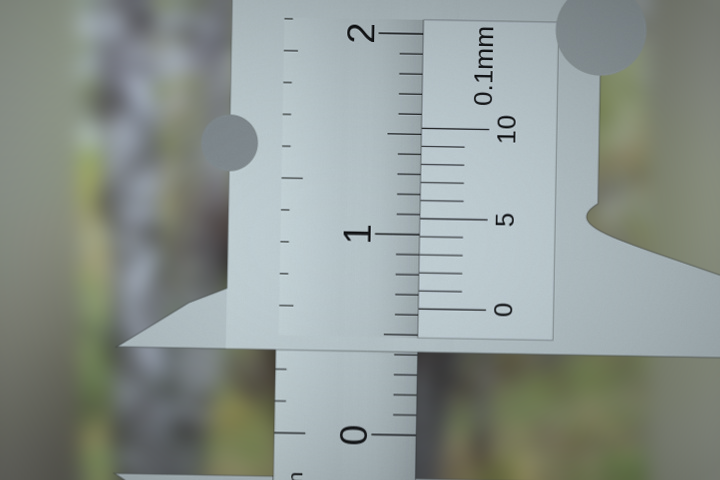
6.3 mm
